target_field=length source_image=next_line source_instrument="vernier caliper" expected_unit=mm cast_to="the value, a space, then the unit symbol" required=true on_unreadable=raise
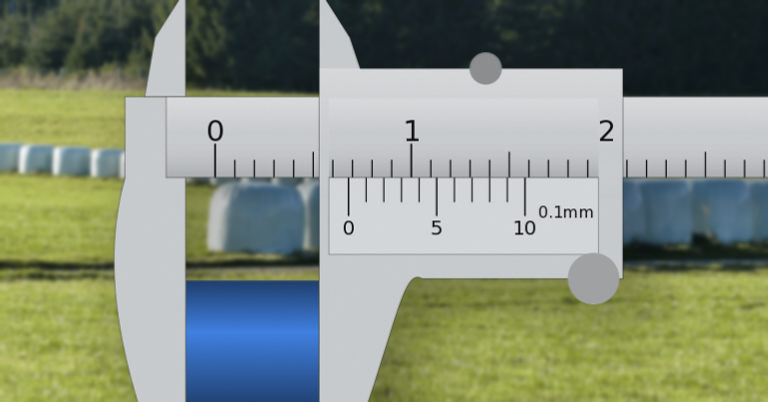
6.8 mm
